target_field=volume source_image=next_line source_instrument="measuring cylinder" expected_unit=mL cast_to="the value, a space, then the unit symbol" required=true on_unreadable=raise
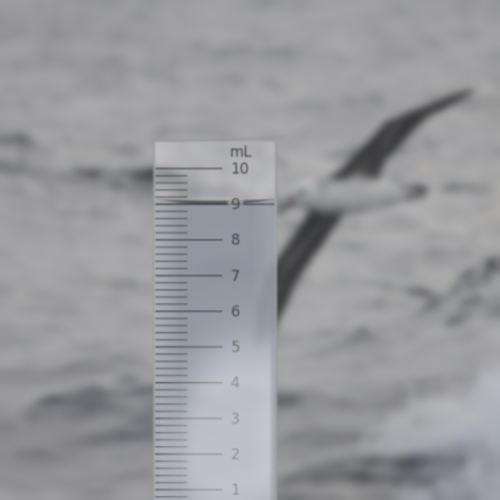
9 mL
